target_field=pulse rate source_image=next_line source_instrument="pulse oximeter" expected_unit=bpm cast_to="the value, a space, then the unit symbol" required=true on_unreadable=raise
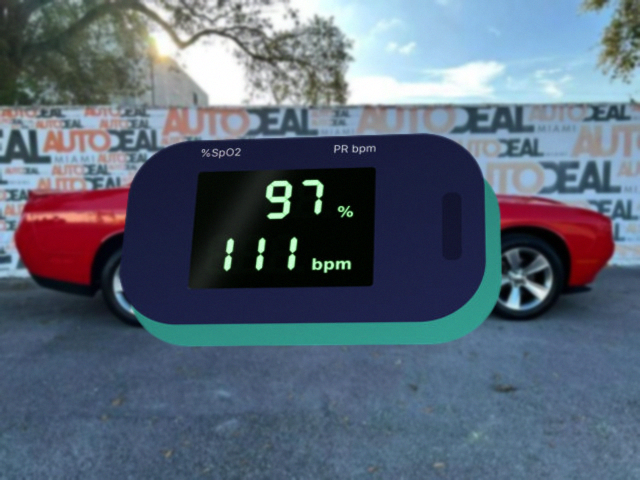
111 bpm
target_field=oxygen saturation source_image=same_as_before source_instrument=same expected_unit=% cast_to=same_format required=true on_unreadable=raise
97 %
